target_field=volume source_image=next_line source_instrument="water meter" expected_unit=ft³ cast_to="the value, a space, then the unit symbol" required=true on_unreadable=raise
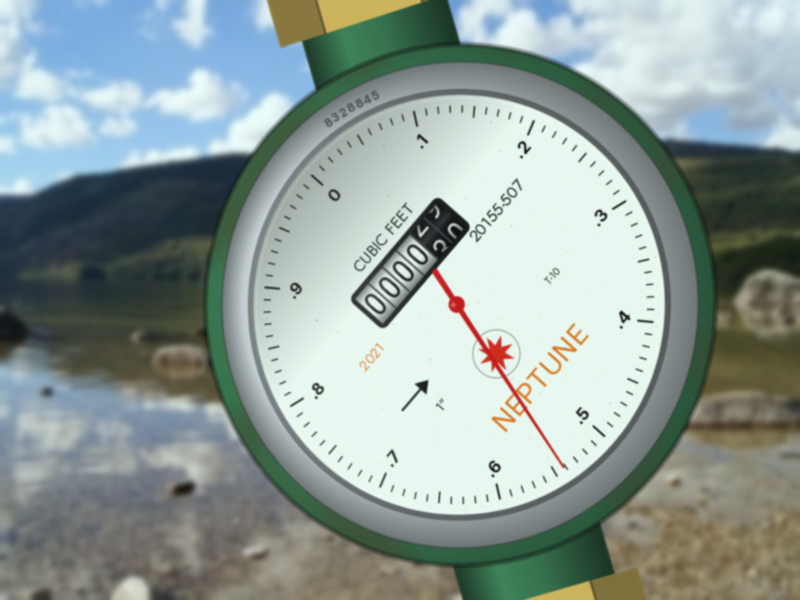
29.54 ft³
